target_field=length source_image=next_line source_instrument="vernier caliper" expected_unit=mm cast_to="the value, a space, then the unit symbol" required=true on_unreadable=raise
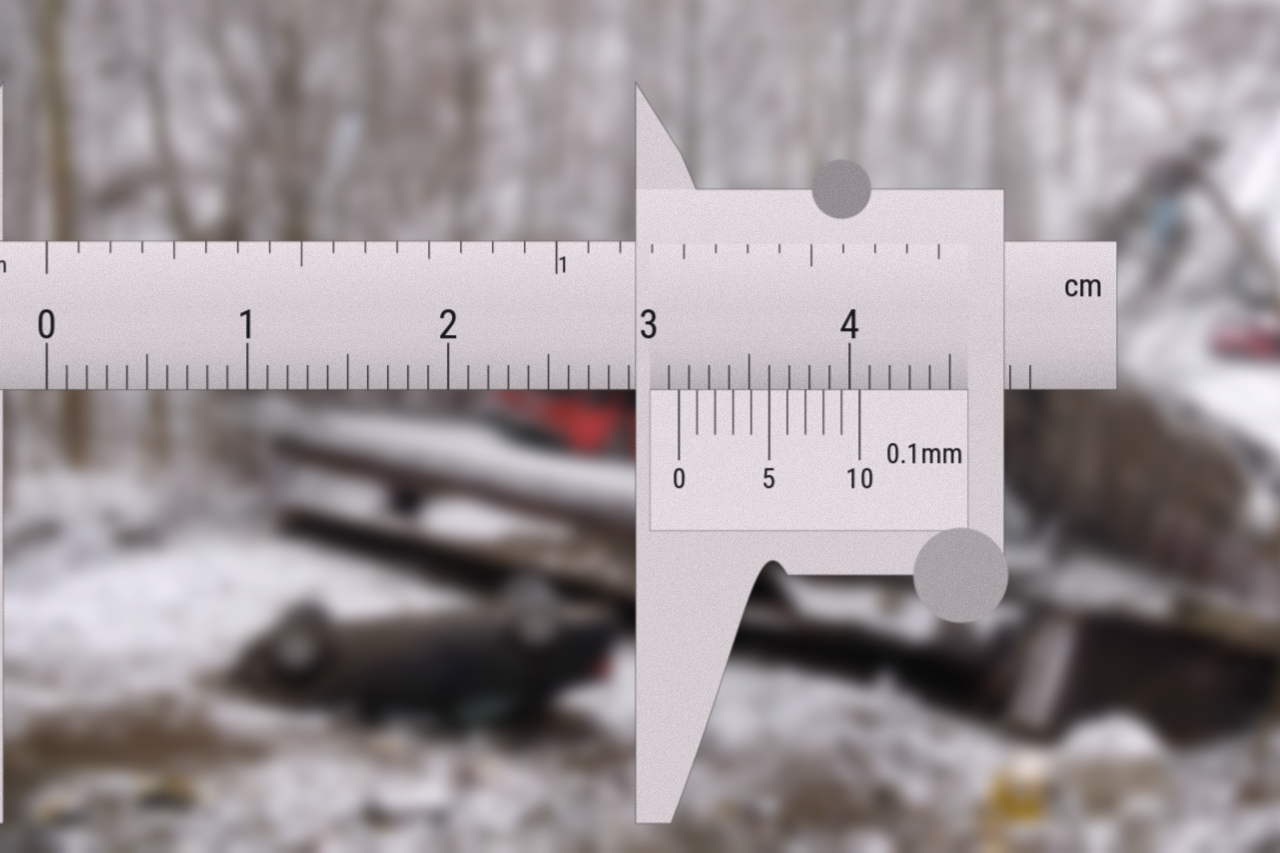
31.5 mm
